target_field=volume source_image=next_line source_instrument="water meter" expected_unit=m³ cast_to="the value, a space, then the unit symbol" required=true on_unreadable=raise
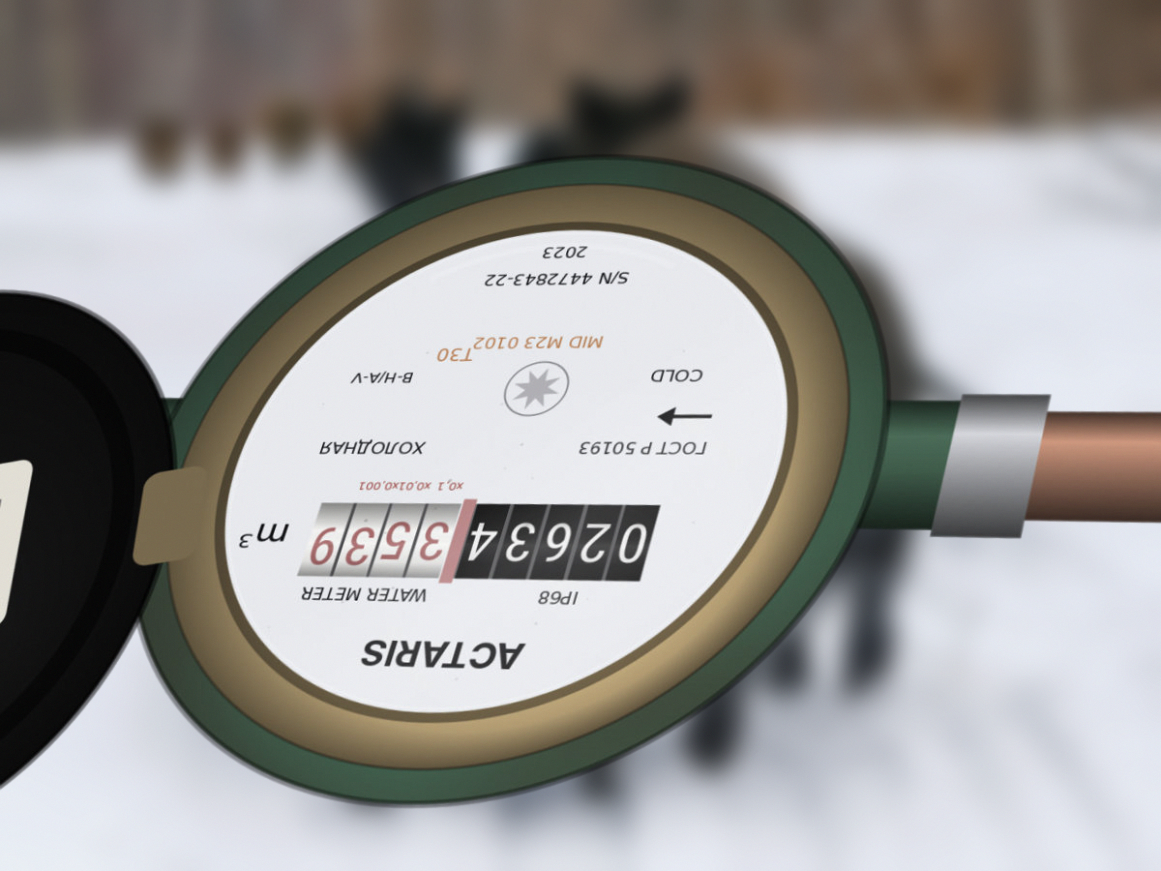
2634.3539 m³
